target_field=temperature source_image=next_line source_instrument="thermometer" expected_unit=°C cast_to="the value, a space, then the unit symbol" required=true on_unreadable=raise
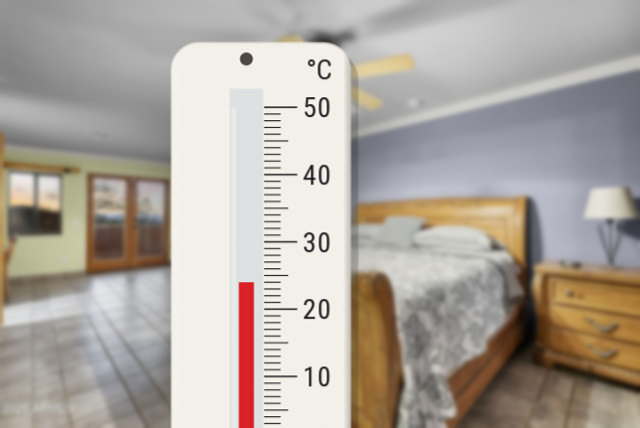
24 °C
